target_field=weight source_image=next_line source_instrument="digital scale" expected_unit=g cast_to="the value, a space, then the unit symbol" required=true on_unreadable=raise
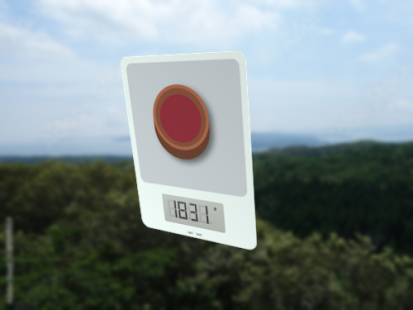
1831 g
